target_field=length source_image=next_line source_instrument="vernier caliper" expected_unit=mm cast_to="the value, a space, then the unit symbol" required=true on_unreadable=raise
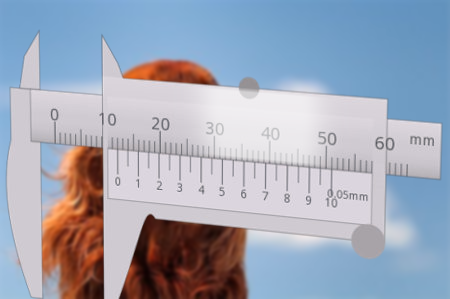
12.0 mm
